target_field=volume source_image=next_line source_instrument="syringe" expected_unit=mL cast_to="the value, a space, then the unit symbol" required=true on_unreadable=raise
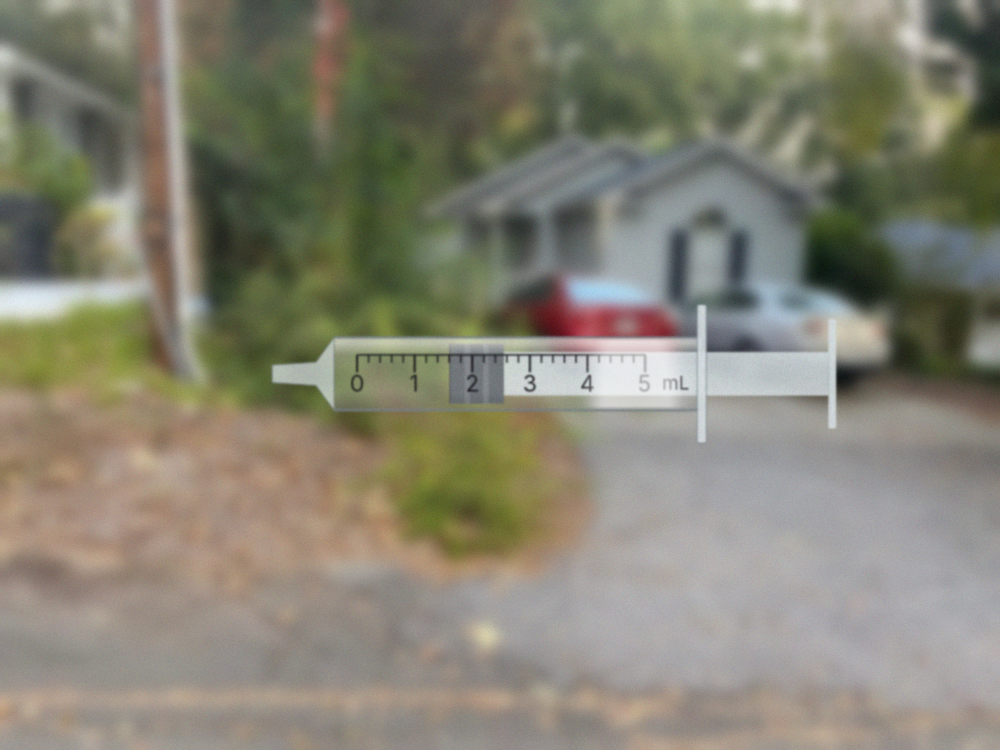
1.6 mL
